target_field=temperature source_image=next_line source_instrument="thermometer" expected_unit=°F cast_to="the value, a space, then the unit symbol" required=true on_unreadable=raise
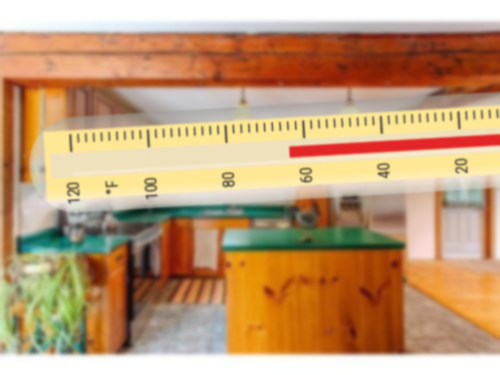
64 °F
